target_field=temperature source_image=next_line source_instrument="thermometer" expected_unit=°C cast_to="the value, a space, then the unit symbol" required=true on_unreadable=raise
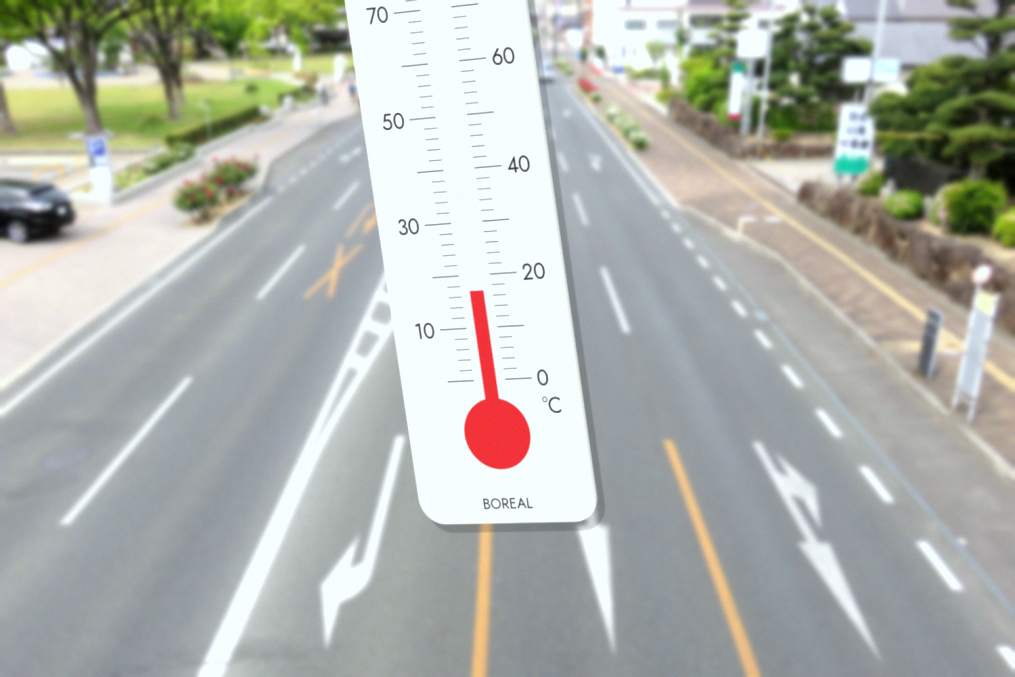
17 °C
